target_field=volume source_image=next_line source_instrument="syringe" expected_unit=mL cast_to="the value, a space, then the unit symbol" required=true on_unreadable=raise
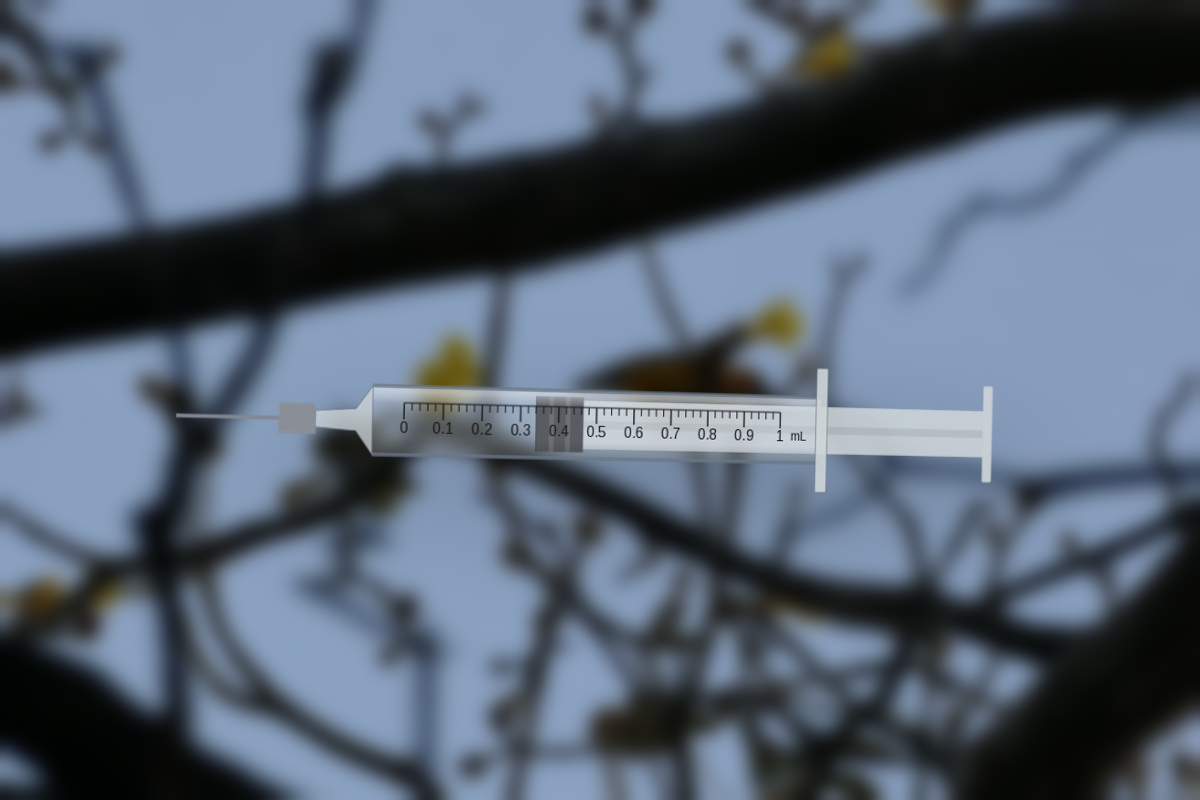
0.34 mL
